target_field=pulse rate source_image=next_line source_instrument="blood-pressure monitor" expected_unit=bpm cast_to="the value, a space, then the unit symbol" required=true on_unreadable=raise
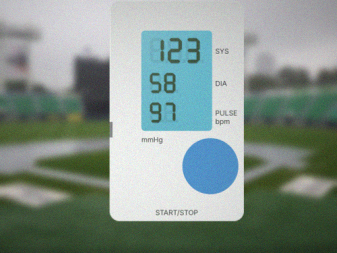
97 bpm
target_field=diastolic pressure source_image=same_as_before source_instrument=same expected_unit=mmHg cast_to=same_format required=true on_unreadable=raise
58 mmHg
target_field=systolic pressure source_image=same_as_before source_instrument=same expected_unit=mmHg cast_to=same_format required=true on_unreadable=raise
123 mmHg
